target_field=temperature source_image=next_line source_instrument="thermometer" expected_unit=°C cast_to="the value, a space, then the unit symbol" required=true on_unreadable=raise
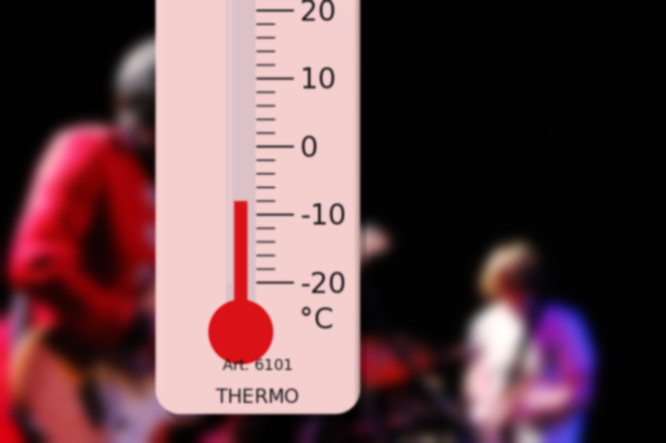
-8 °C
